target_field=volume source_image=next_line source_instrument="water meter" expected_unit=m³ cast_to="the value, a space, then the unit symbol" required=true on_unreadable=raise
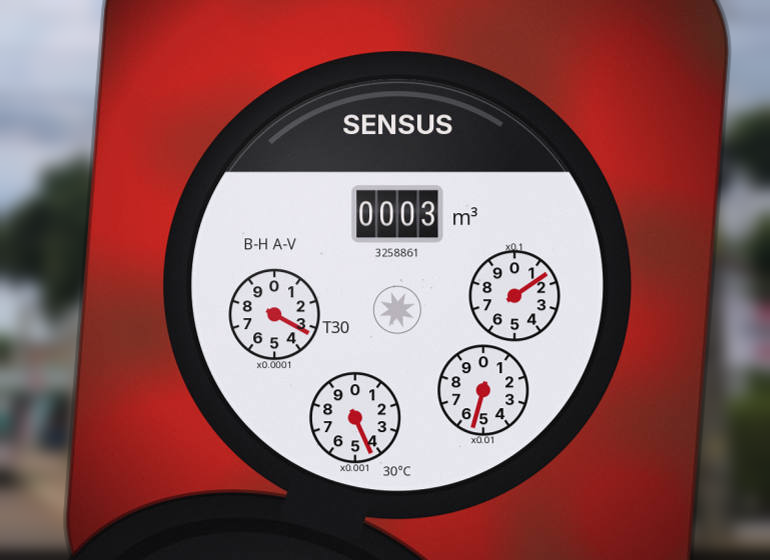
3.1543 m³
